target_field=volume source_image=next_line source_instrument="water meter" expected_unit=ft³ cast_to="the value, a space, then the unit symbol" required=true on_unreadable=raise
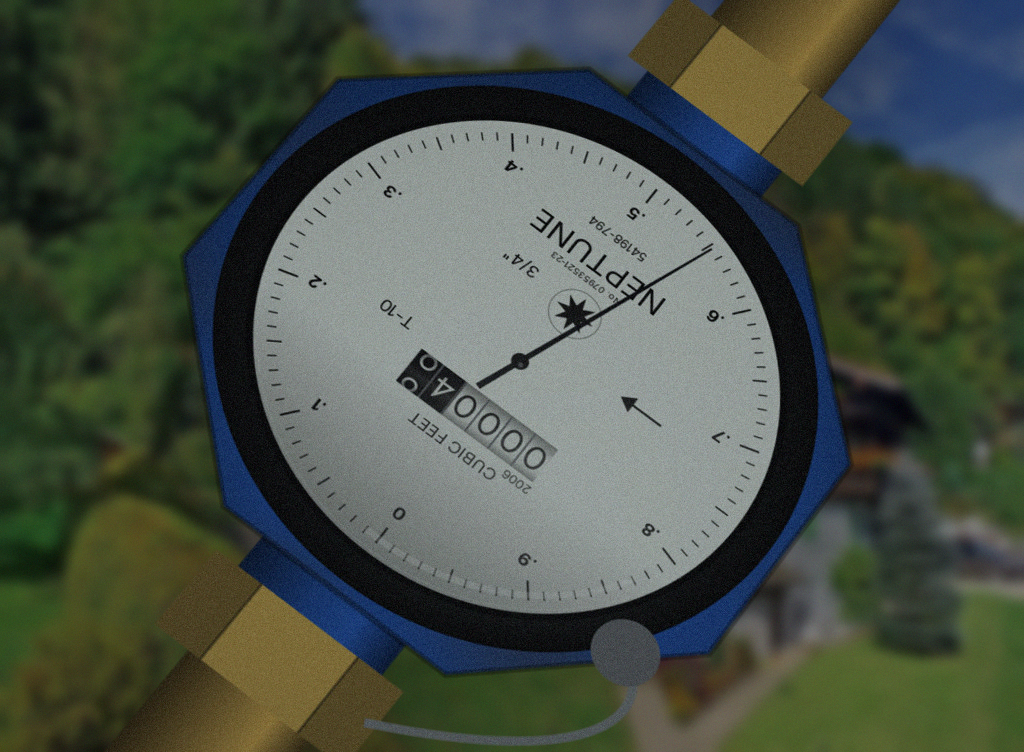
48.55 ft³
